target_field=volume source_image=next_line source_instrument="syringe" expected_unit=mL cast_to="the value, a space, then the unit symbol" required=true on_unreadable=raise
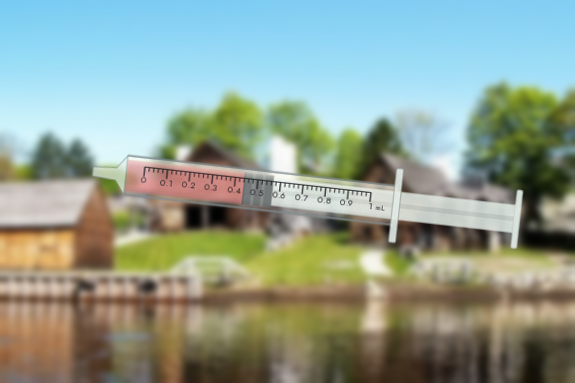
0.44 mL
